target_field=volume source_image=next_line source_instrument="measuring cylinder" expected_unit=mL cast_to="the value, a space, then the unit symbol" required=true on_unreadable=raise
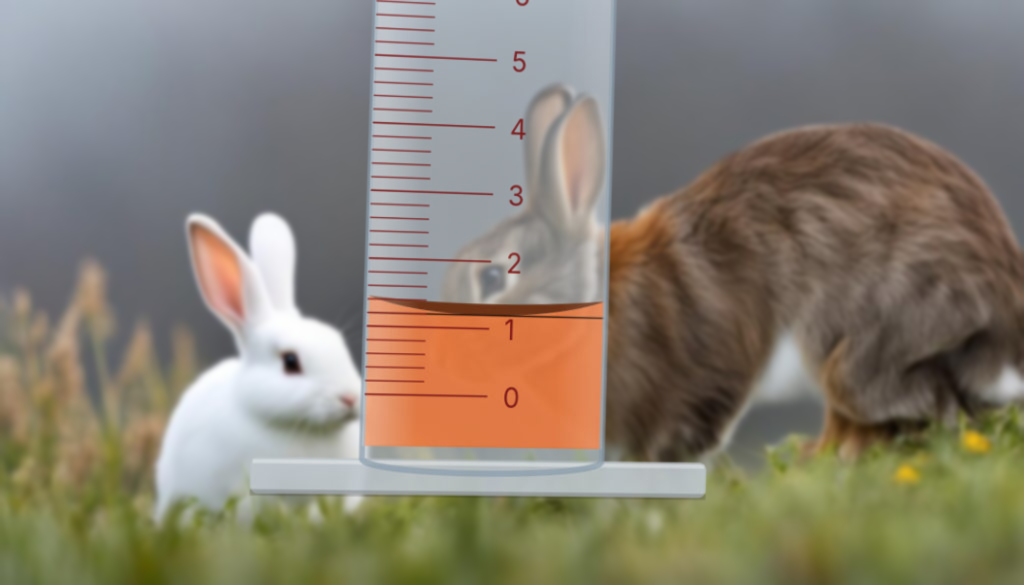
1.2 mL
